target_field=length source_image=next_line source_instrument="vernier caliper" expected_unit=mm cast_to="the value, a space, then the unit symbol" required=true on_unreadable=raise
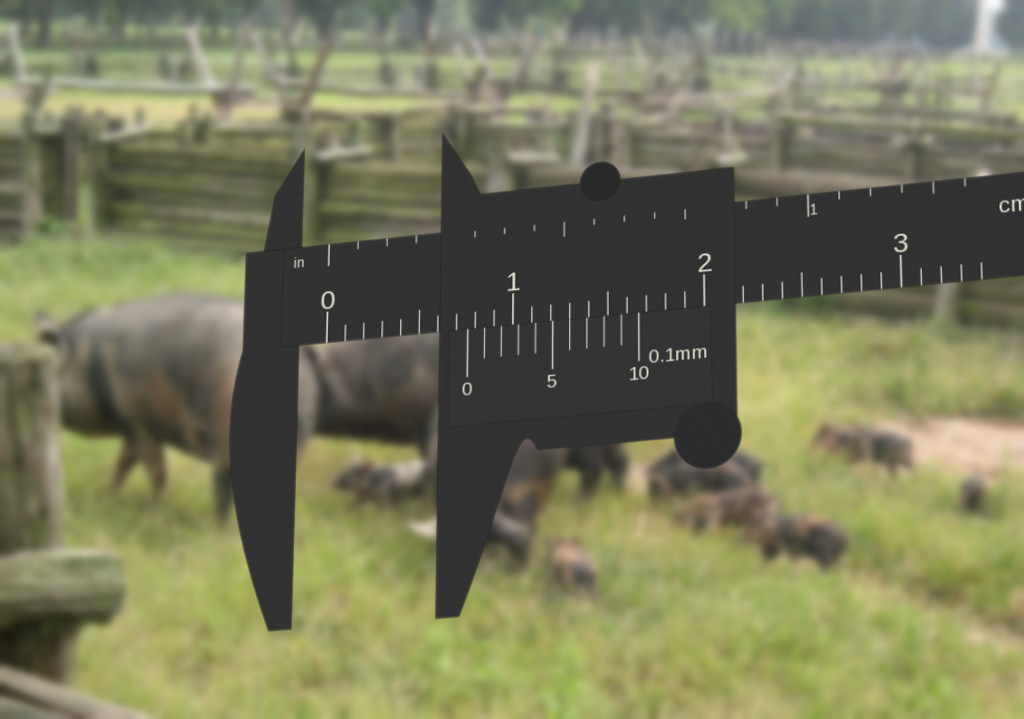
7.6 mm
